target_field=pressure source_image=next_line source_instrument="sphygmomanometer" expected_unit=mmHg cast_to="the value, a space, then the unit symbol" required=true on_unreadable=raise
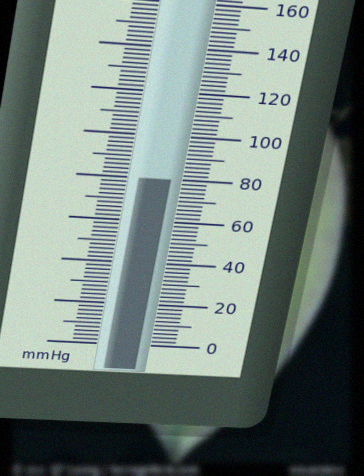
80 mmHg
